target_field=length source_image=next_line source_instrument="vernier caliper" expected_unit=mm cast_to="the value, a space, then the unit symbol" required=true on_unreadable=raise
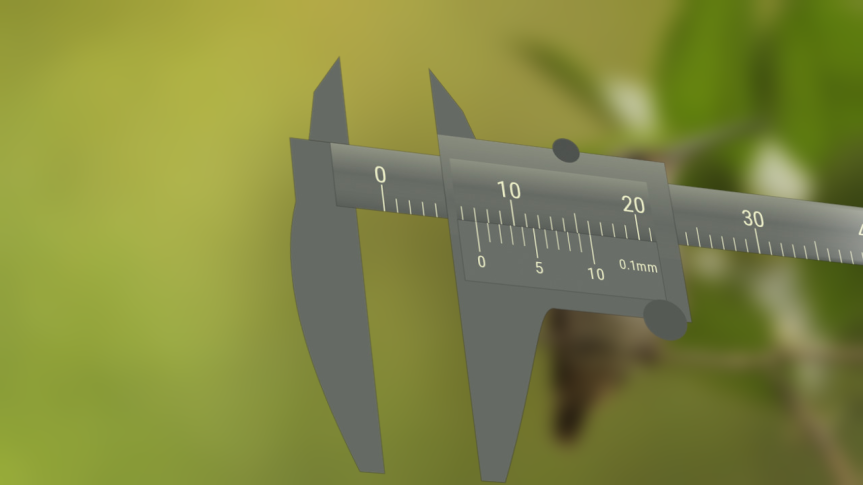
7.0 mm
